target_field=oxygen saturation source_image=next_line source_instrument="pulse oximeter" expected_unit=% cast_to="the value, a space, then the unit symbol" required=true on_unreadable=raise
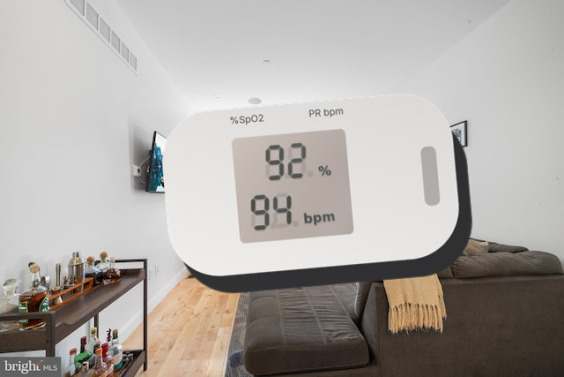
92 %
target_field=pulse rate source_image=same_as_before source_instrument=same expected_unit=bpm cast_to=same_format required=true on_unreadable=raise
94 bpm
